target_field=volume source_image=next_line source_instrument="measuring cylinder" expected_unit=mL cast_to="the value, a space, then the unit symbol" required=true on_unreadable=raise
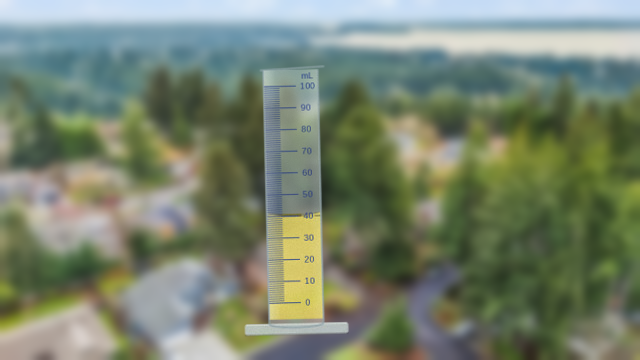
40 mL
